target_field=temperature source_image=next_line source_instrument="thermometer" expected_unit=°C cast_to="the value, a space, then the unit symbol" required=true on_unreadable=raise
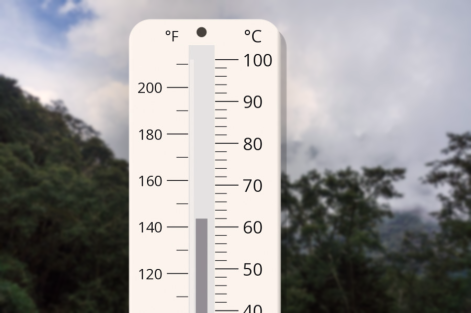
62 °C
